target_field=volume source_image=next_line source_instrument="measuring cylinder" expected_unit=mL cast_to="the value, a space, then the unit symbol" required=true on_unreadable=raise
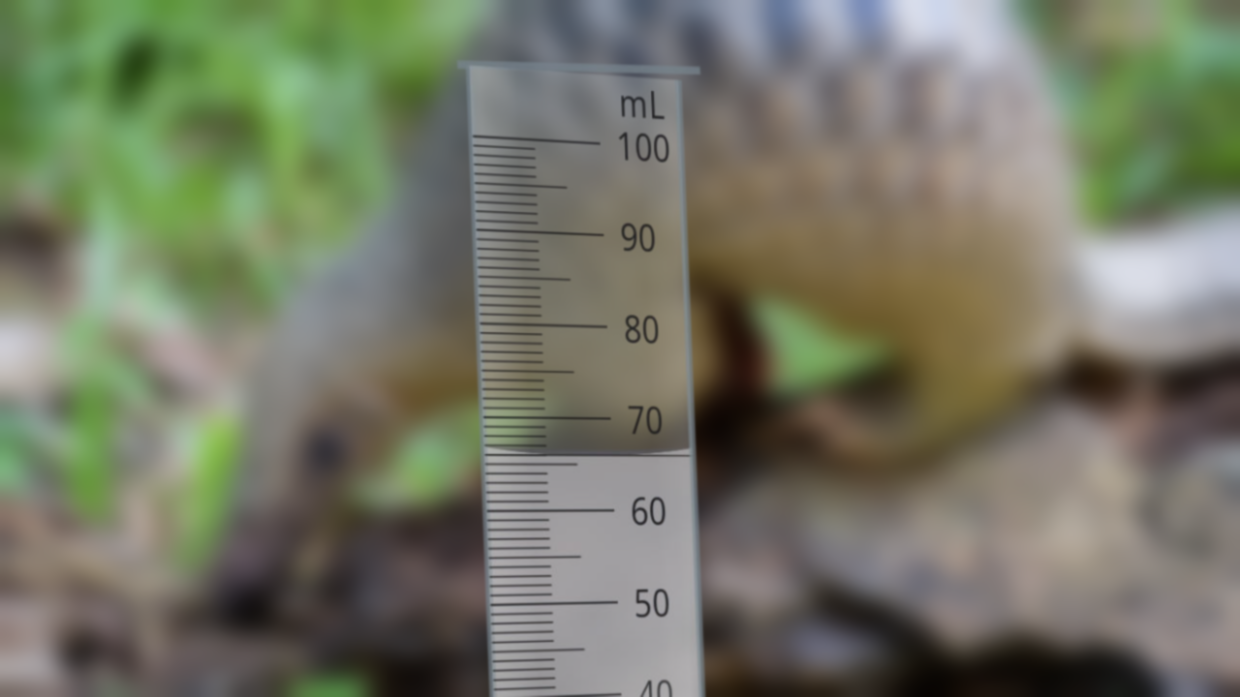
66 mL
